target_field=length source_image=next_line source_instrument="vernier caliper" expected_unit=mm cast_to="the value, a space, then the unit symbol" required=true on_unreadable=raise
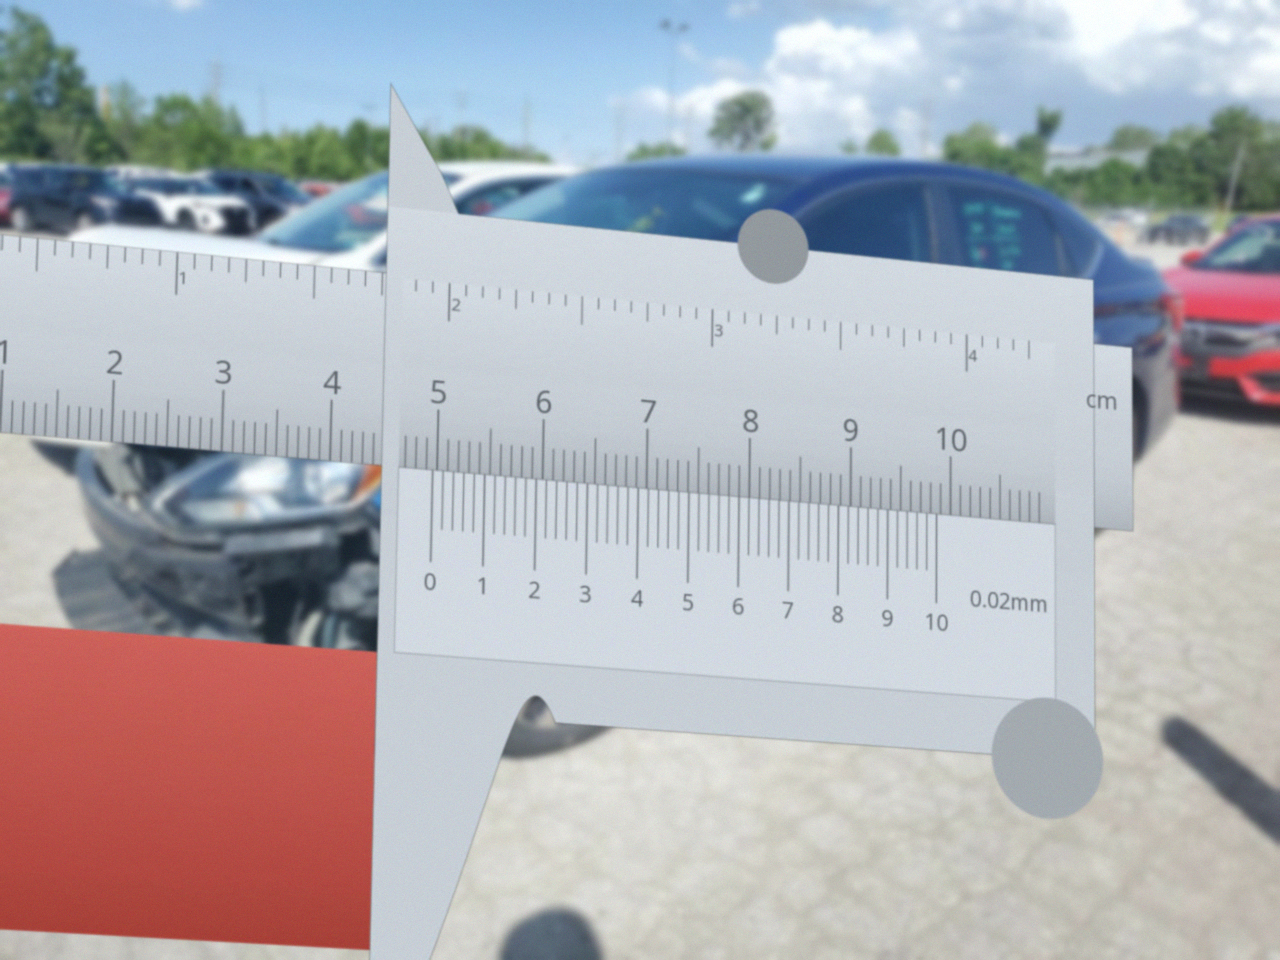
49.6 mm
